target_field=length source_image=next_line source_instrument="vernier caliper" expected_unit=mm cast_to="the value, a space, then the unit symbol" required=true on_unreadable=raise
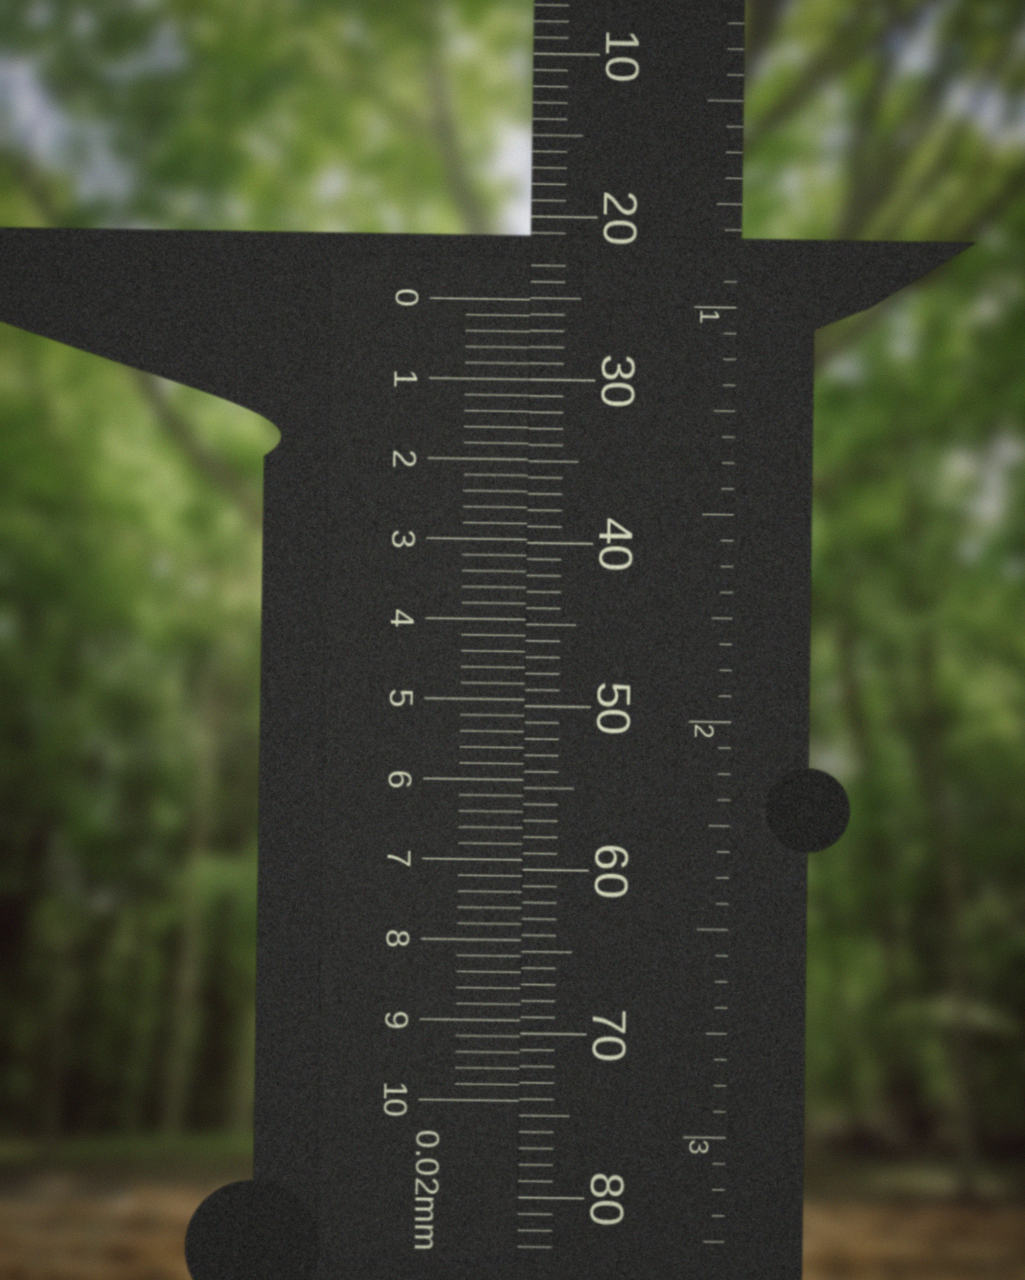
25.1 mm
